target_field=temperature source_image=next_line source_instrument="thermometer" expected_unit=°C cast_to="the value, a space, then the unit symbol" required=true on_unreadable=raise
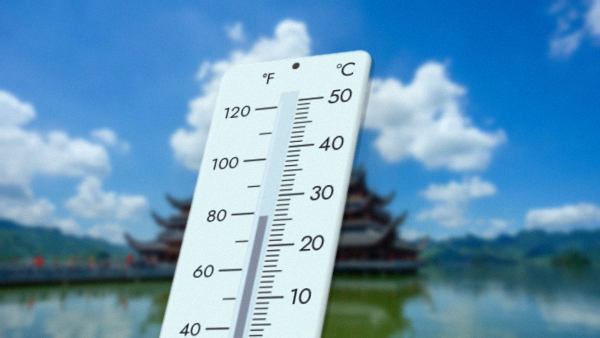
26 °C
